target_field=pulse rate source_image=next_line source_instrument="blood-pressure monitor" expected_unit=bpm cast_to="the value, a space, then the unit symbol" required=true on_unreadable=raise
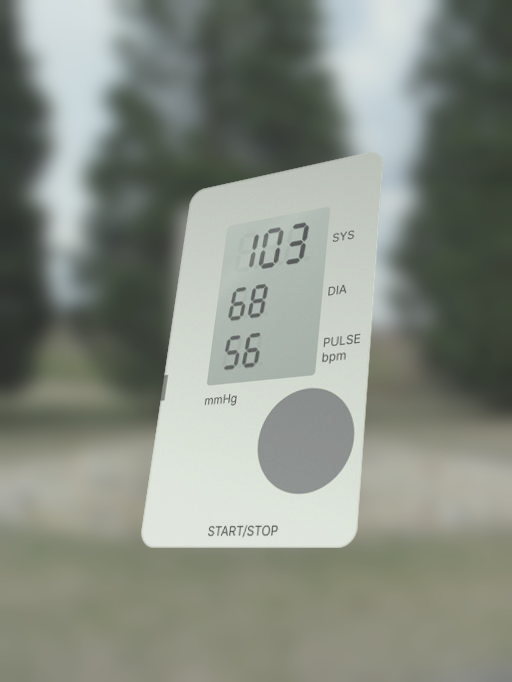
56 bpm
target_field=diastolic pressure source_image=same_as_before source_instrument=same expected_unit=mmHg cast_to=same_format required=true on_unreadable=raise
68 mmHg
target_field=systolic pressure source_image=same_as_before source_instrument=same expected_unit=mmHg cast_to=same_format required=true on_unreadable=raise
103 mmHg
